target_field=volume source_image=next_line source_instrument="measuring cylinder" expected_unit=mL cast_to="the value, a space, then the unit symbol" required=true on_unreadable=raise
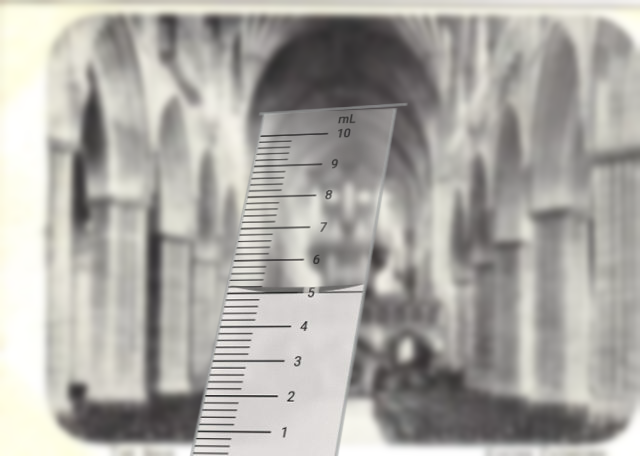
5 mL
